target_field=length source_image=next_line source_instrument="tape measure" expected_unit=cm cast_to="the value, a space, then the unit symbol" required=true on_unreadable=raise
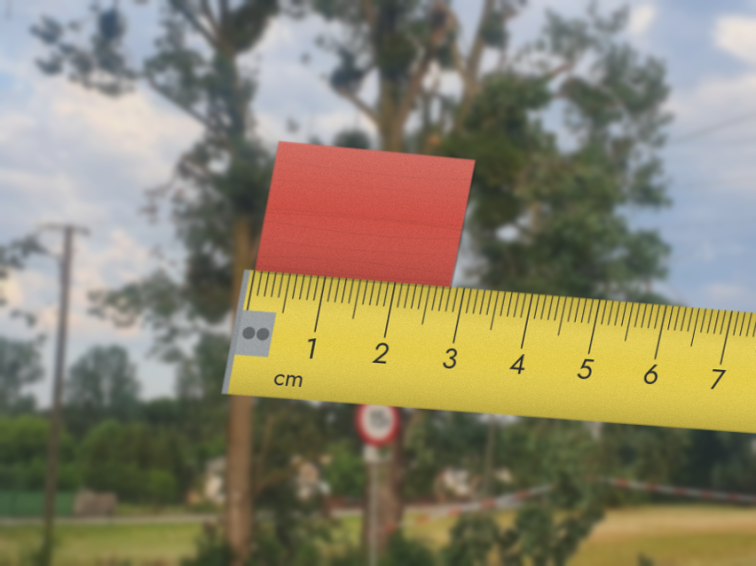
2.8 cm
